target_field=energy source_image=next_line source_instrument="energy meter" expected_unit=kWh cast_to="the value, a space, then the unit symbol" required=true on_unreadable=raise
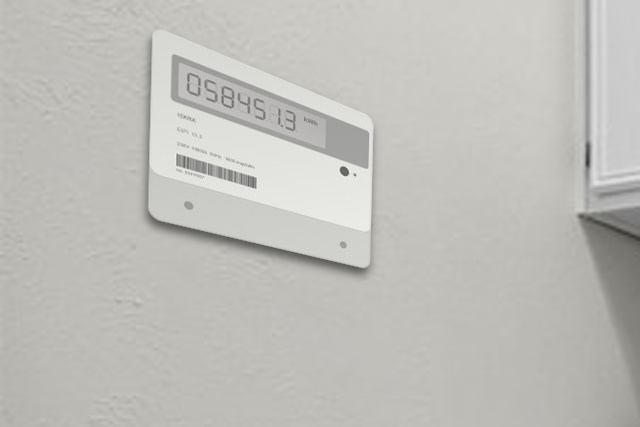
58451.3 kWh
